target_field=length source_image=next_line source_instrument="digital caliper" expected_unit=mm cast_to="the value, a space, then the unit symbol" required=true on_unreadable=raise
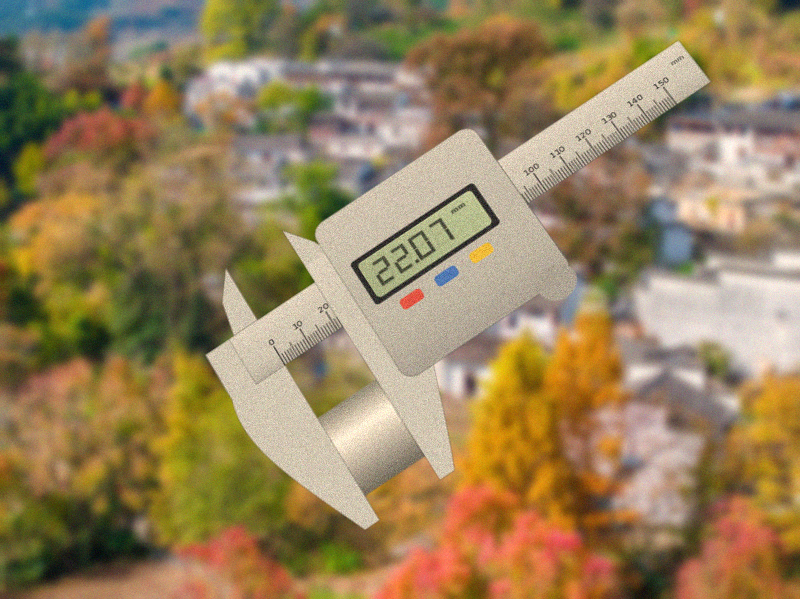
22.07 mm
